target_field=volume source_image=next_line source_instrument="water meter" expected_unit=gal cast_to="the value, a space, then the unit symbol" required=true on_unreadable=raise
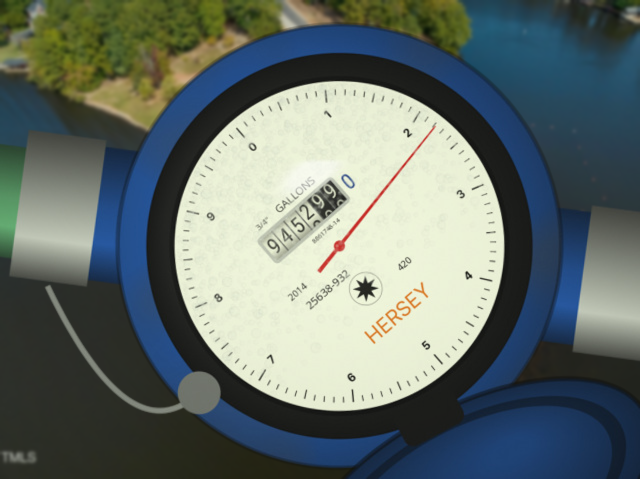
9452992.2 gal
